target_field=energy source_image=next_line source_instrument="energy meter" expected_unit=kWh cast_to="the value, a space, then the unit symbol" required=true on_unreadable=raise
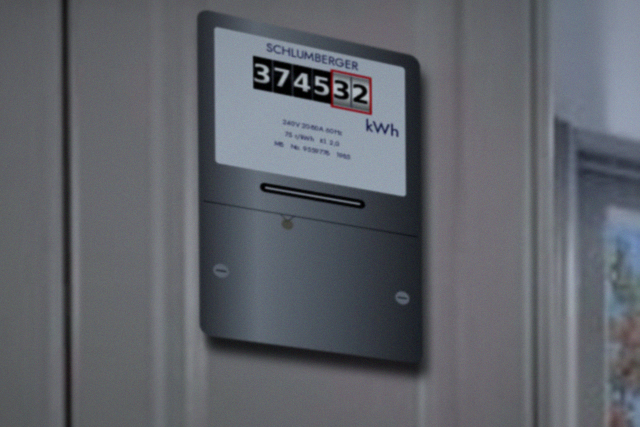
3745.32 kWh
